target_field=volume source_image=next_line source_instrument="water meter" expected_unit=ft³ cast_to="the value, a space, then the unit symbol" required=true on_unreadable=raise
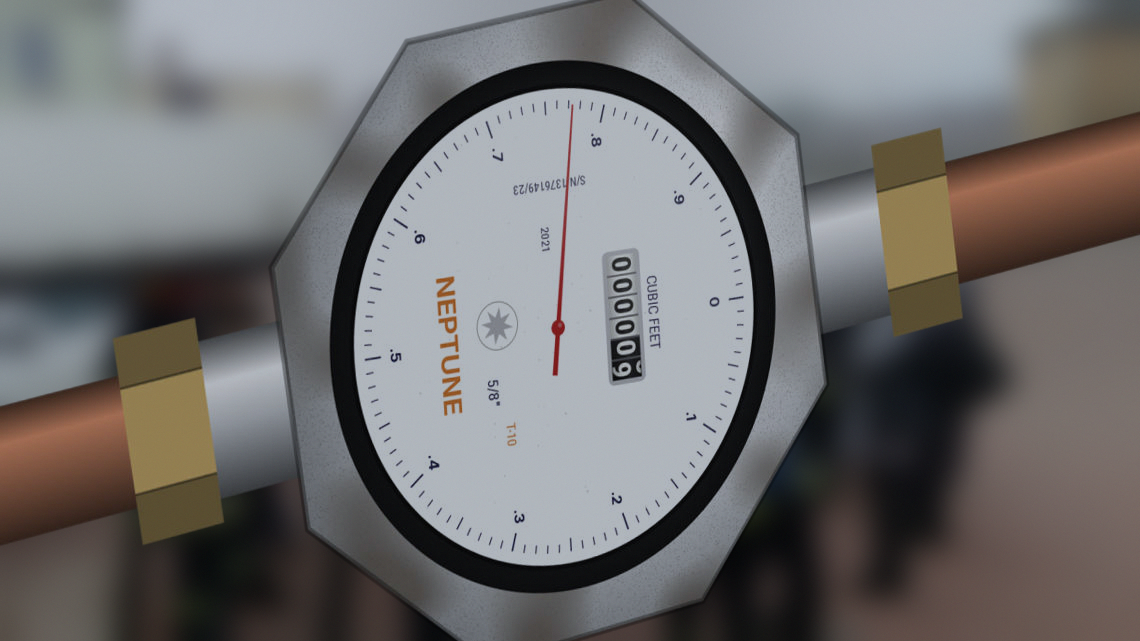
8.77 ft³
